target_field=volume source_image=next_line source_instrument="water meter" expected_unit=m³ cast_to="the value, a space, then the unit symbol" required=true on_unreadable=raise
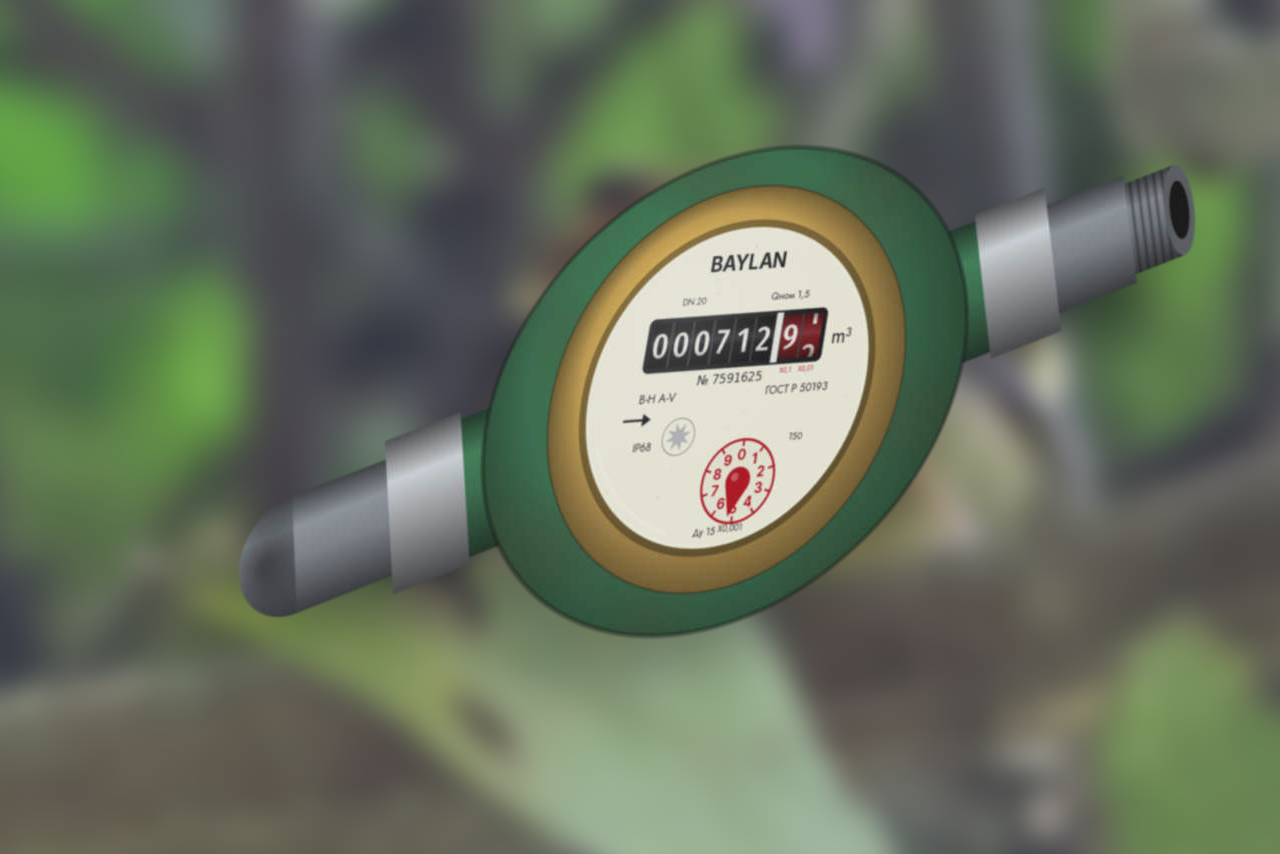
712.915 m³
